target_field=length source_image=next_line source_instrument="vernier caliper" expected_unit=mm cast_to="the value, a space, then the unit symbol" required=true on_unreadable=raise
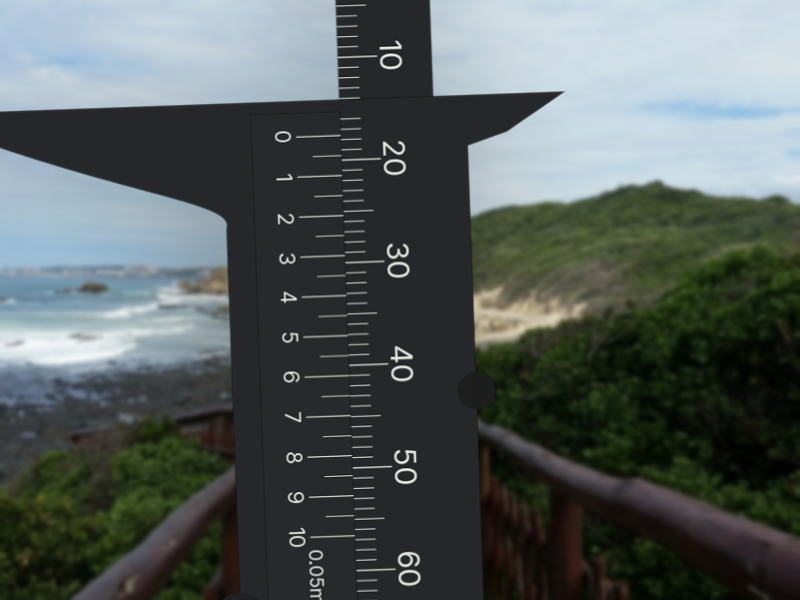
17.6 mm
